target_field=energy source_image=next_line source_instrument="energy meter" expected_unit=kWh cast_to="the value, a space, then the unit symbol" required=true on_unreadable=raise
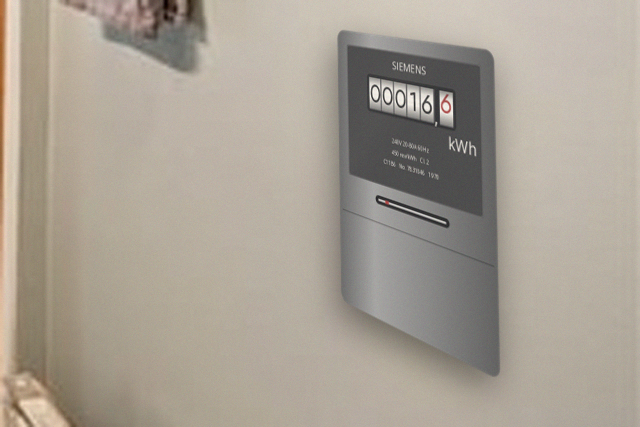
16.6 kWh
